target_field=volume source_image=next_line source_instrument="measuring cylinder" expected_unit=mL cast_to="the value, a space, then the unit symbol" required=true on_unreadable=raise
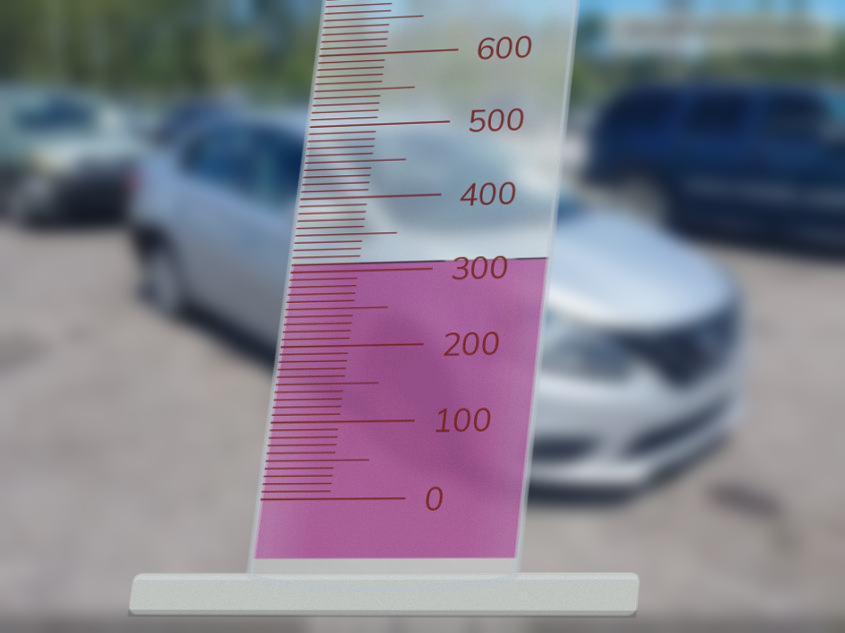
310 mL
